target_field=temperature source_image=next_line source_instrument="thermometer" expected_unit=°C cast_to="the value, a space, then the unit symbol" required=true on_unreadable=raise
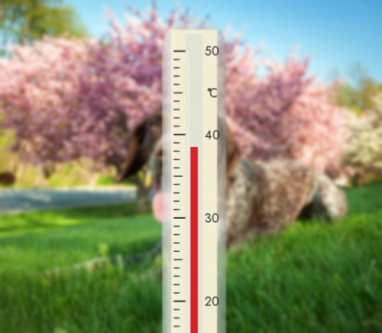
38.5 °C
